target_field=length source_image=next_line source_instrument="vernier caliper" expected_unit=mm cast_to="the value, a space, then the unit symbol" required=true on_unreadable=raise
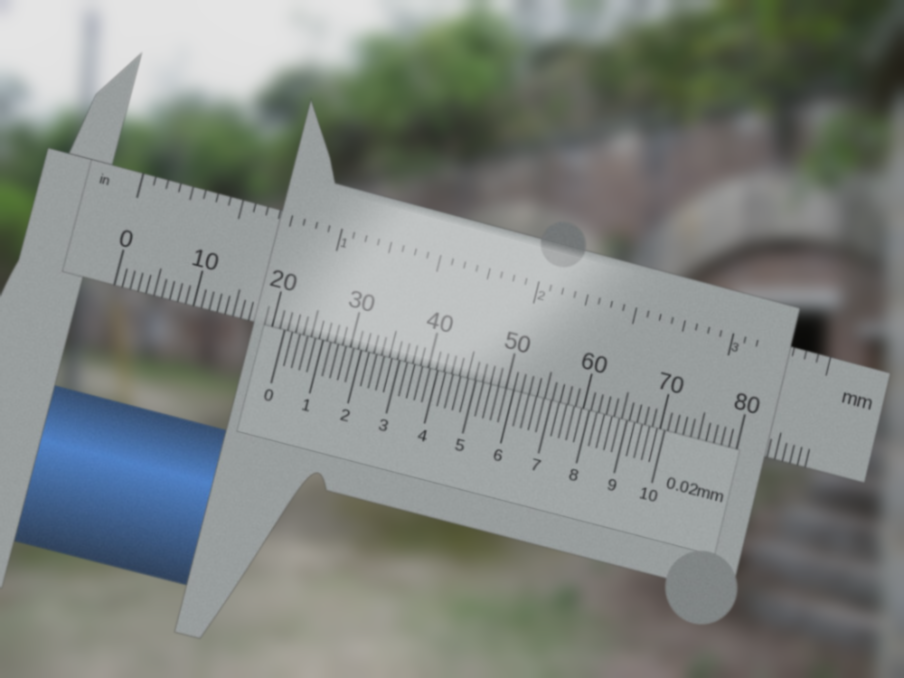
21.6 mm
